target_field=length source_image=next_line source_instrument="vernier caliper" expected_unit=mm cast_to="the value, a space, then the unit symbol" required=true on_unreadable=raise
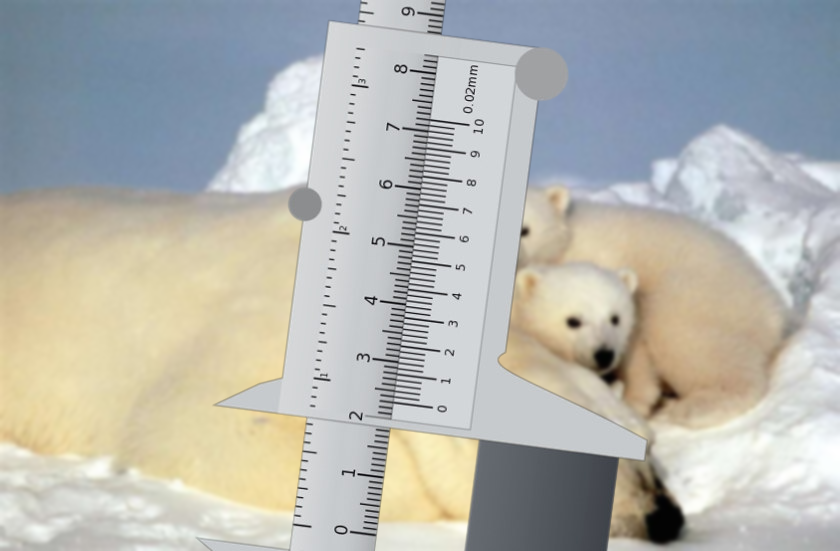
23.0 mm
